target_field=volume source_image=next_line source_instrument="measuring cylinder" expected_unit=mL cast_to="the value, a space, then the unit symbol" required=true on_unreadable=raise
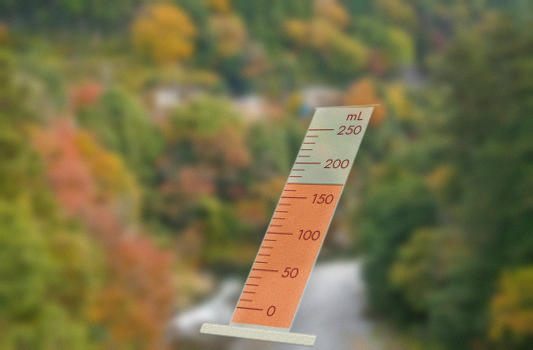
170 mL
